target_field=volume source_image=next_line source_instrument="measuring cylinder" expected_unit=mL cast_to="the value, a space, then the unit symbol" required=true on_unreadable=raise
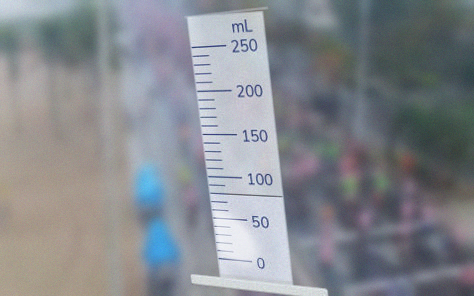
80 mL
